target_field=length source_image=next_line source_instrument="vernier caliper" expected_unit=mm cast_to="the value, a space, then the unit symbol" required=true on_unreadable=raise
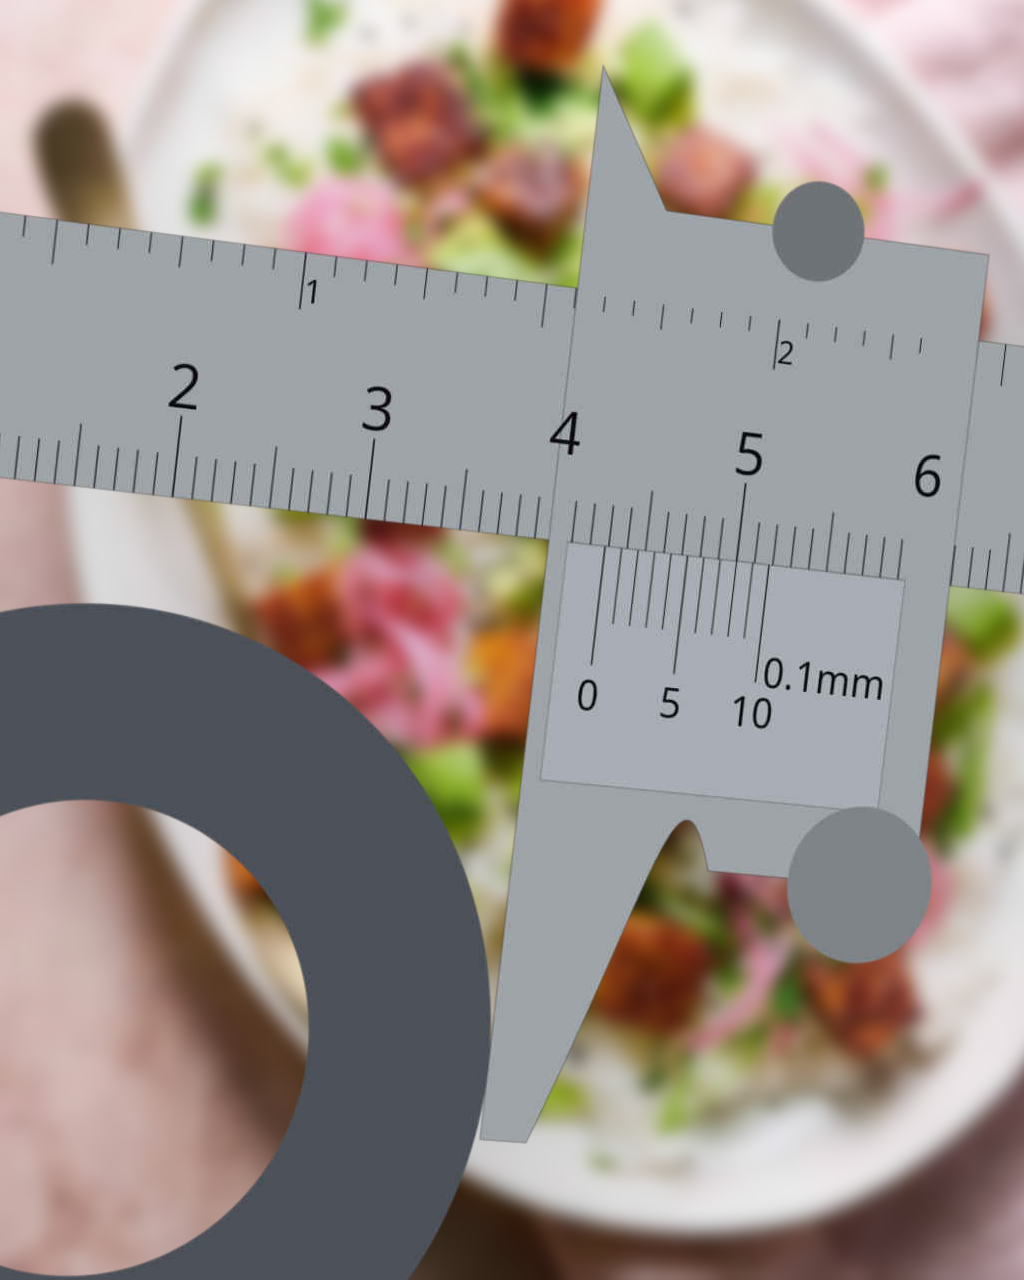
42.8 mm
